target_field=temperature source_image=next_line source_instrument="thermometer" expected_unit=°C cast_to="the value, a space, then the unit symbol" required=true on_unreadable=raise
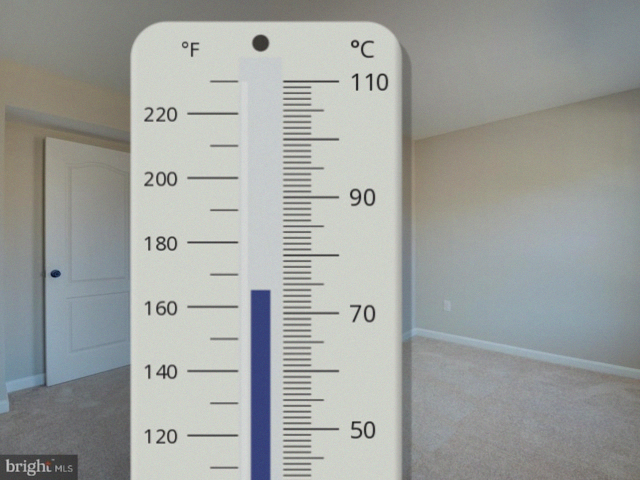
74 °C
